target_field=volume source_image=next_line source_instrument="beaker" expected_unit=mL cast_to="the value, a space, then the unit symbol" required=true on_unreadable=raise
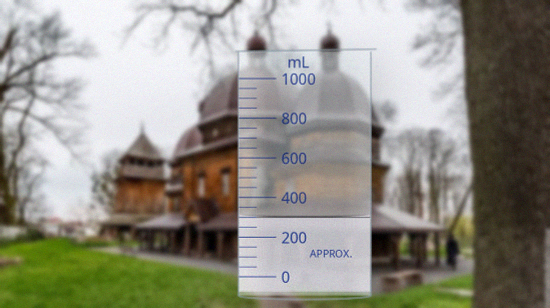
300 mL
